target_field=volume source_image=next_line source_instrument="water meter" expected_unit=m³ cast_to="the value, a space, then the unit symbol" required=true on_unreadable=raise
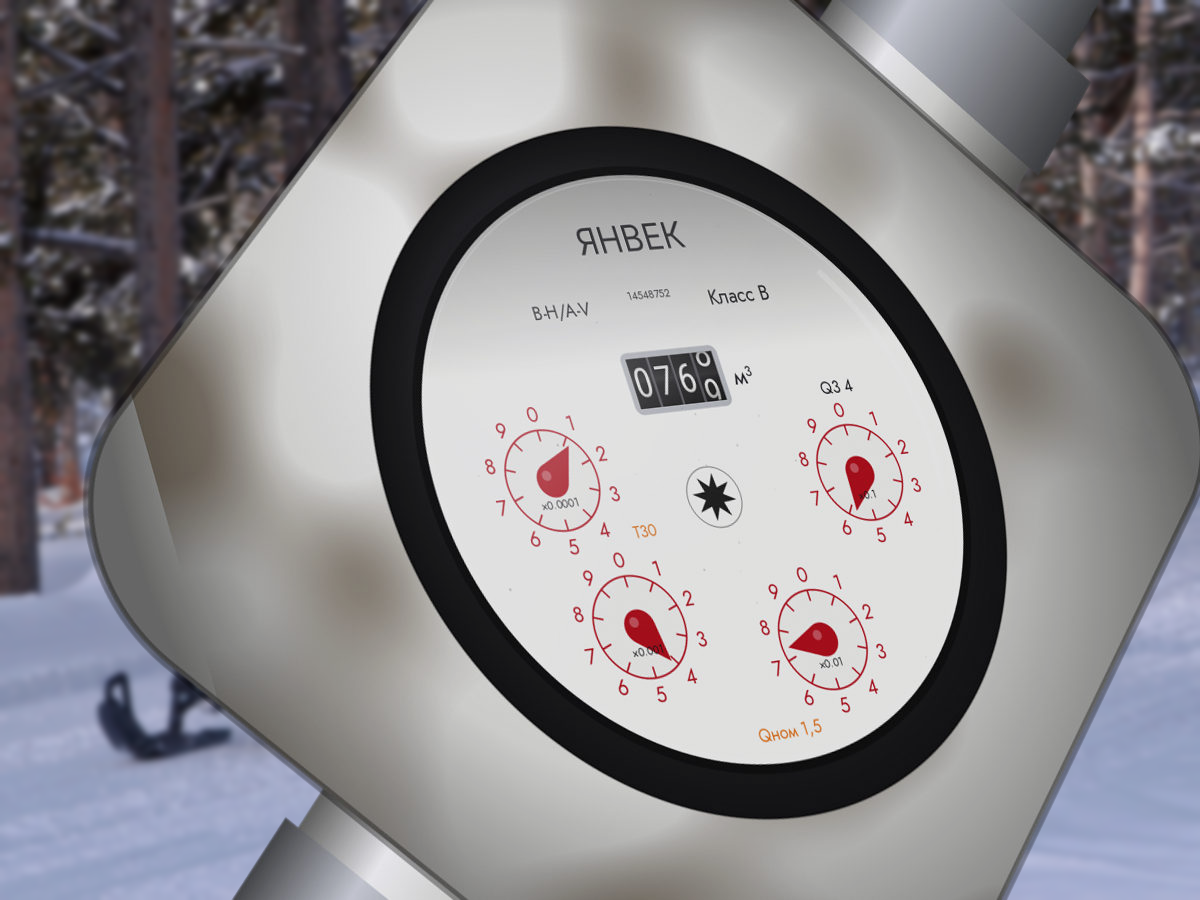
768.5741 m³
